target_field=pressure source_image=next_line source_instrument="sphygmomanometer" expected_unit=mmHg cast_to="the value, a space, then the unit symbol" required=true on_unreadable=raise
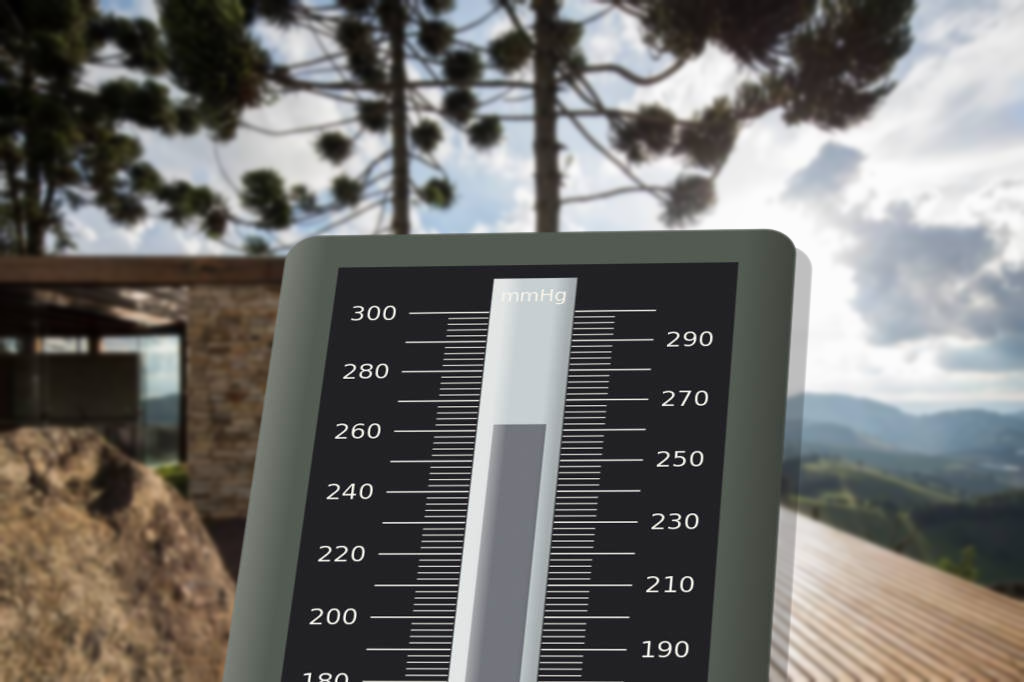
262 mmHg
